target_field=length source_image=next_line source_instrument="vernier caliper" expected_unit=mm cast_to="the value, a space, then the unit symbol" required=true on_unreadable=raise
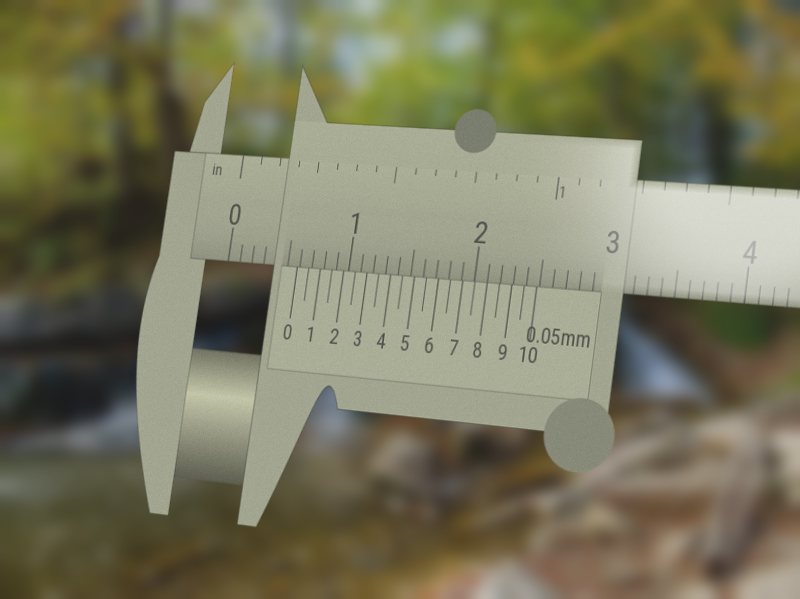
5.8 mm
